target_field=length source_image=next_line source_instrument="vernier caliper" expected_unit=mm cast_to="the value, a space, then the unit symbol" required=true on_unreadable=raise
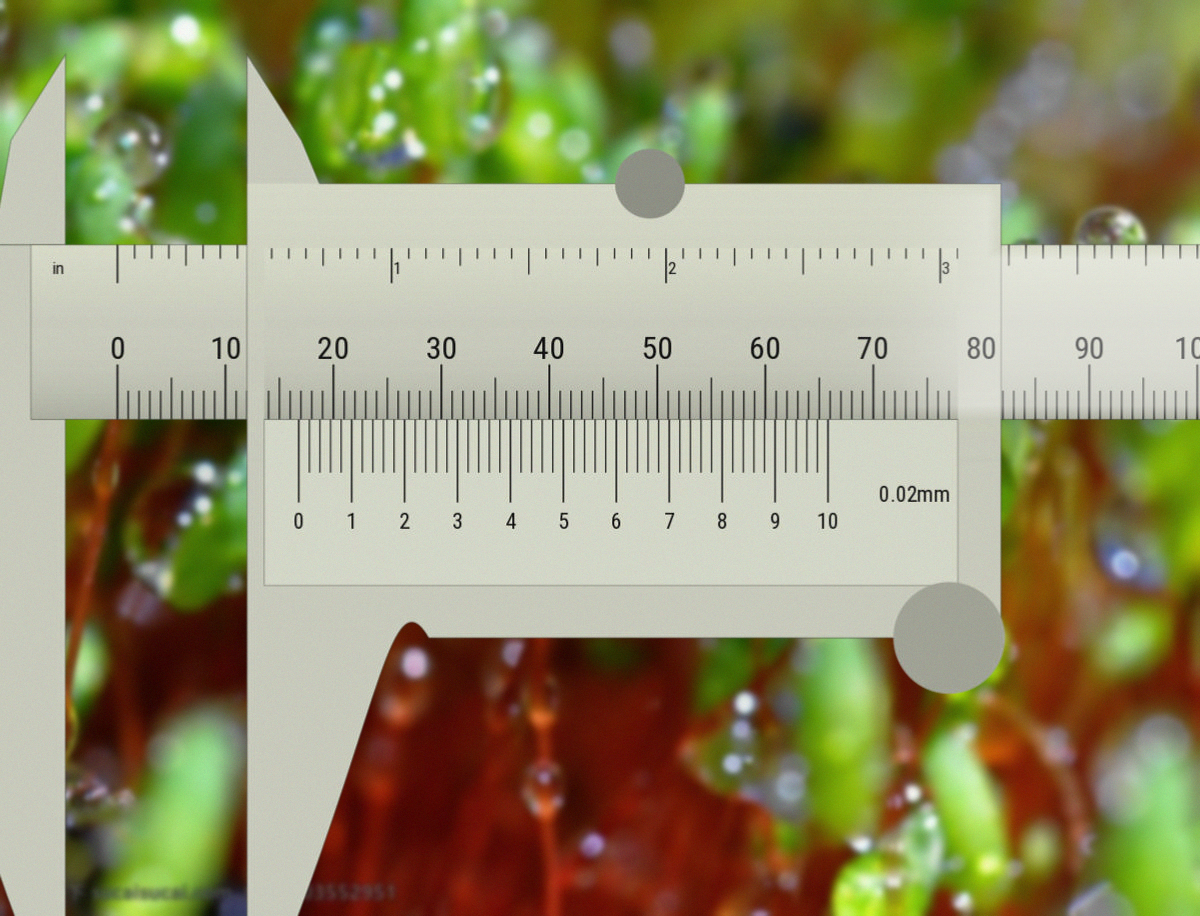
16.8 mm
